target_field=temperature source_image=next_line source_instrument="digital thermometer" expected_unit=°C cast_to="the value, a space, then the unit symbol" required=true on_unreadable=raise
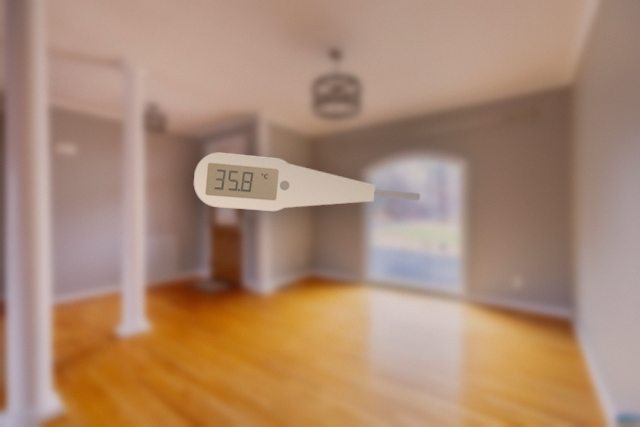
35.8 °C
